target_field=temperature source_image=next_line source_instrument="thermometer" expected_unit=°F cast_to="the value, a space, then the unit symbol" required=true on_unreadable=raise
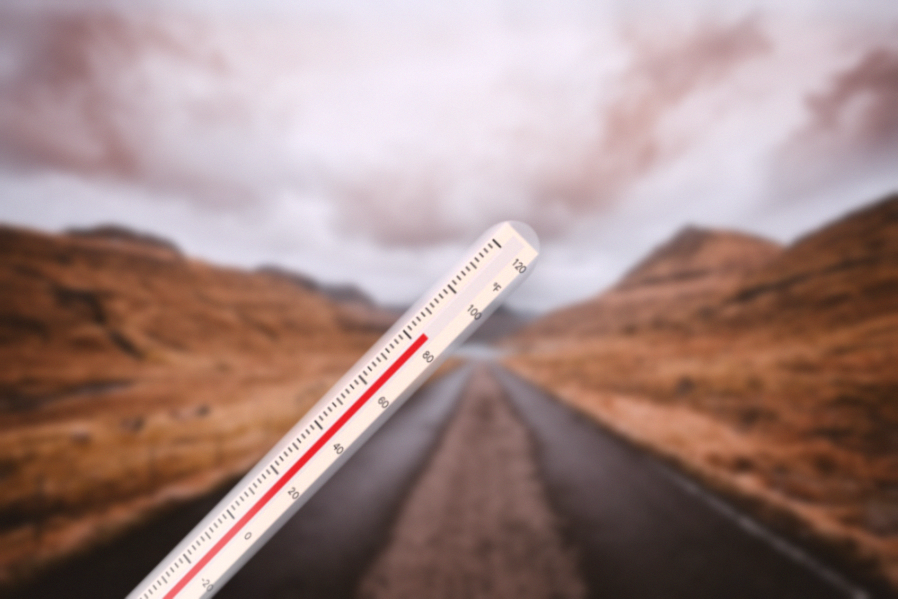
84 °F
